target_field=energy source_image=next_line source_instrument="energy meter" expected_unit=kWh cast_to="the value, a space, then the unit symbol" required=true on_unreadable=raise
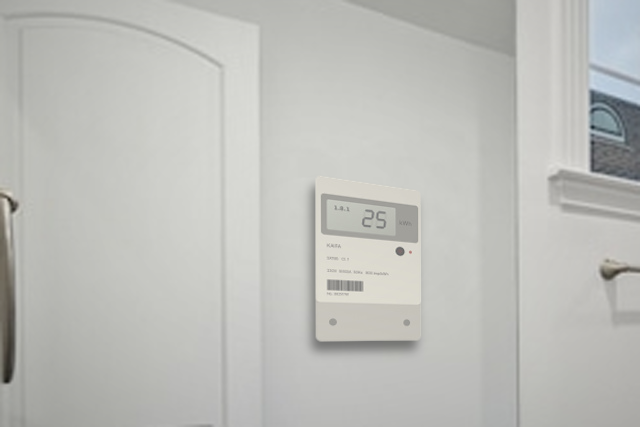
25 kWh
